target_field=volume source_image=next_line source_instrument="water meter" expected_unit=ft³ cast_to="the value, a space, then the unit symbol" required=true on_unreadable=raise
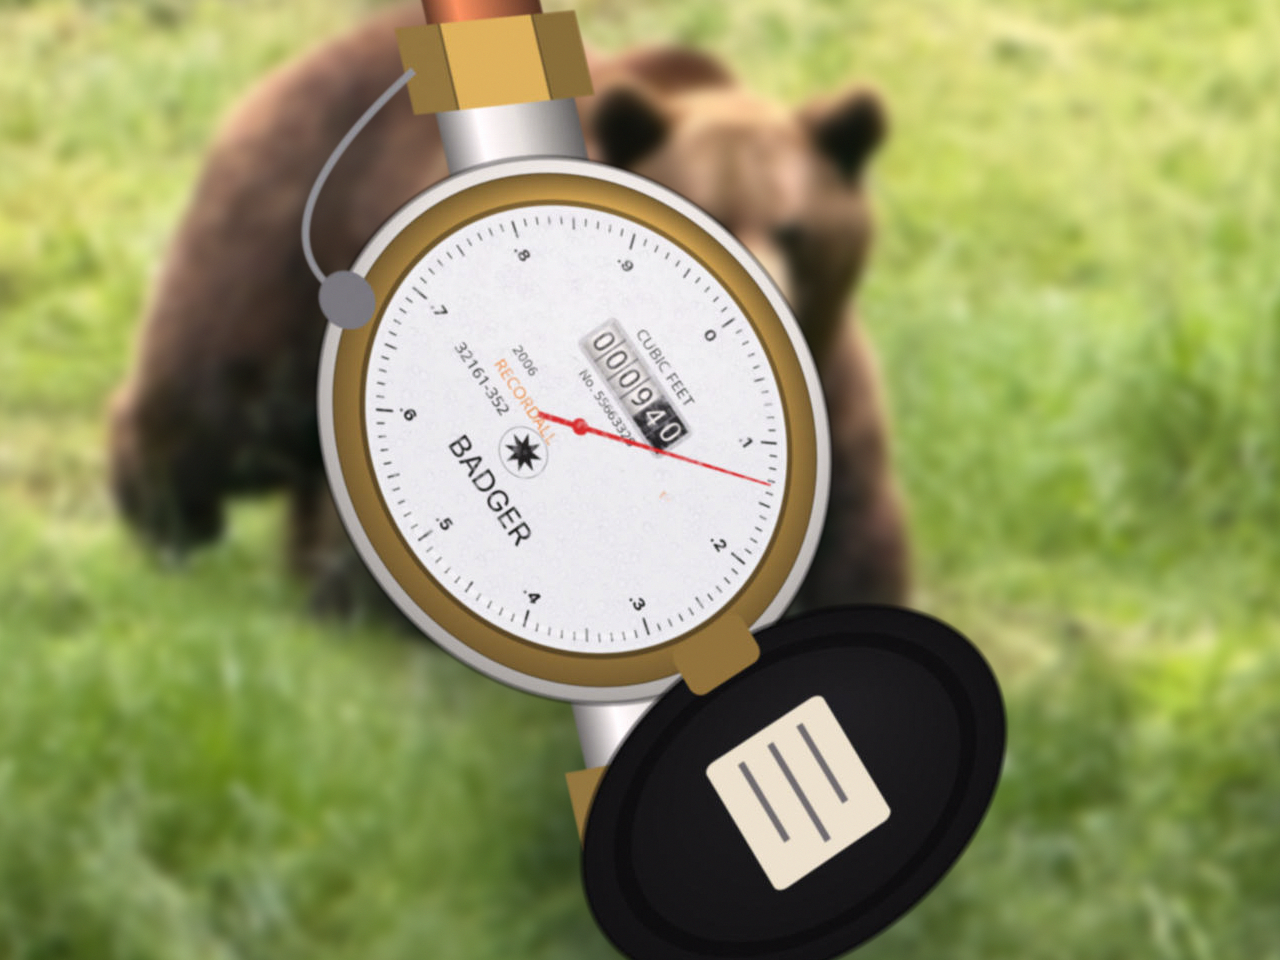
940.13 ft³
